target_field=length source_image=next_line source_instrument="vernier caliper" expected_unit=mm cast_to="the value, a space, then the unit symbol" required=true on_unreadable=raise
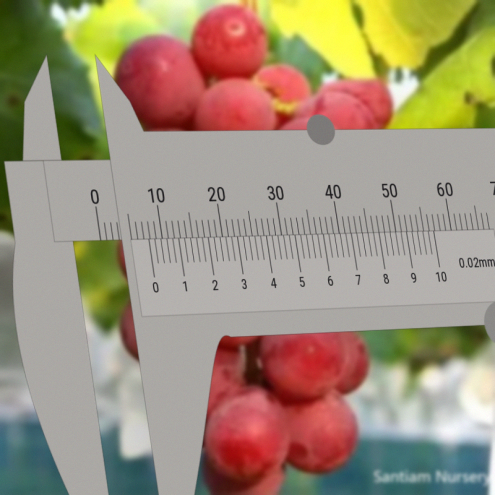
7.8 mm
